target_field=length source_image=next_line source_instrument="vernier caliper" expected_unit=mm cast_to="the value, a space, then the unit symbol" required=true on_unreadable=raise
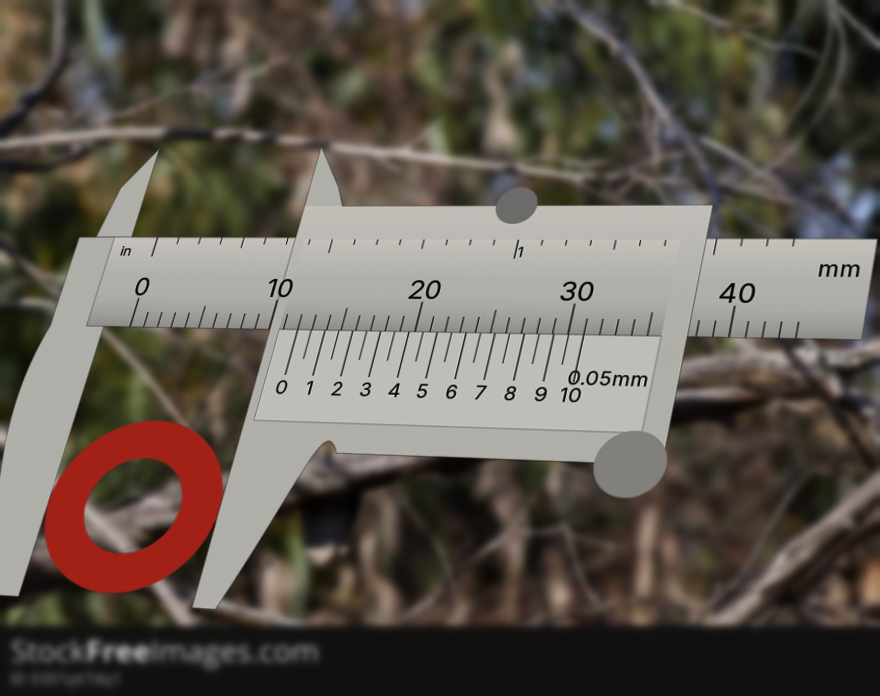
12.0 mm
